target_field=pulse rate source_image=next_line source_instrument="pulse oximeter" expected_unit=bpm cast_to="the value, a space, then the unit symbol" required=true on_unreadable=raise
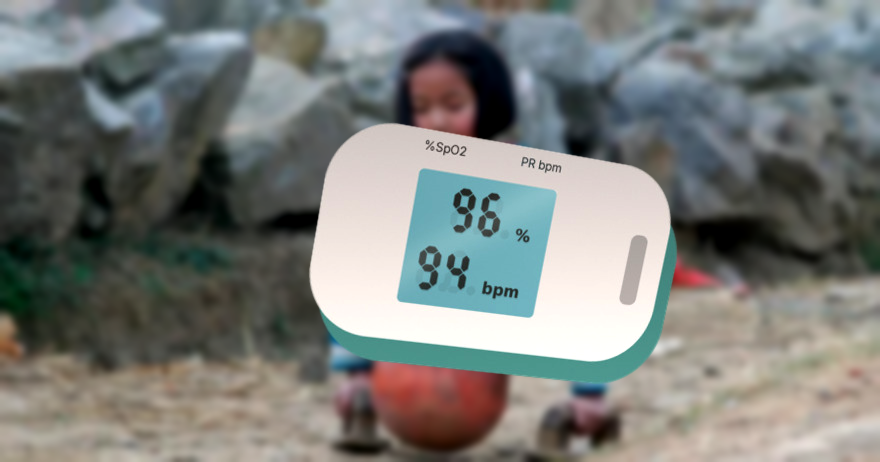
94 bpm
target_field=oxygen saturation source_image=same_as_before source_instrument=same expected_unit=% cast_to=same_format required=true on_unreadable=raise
96 %
